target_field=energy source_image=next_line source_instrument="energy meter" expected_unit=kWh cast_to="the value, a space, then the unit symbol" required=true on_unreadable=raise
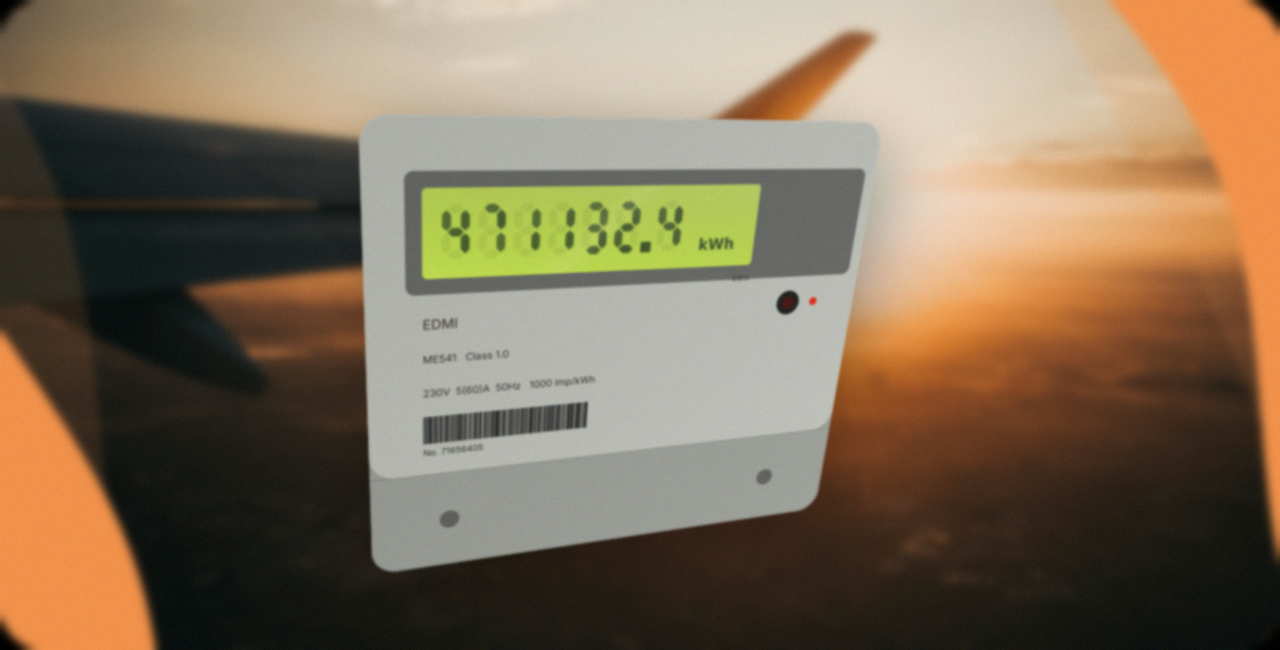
471132.4 kWh
